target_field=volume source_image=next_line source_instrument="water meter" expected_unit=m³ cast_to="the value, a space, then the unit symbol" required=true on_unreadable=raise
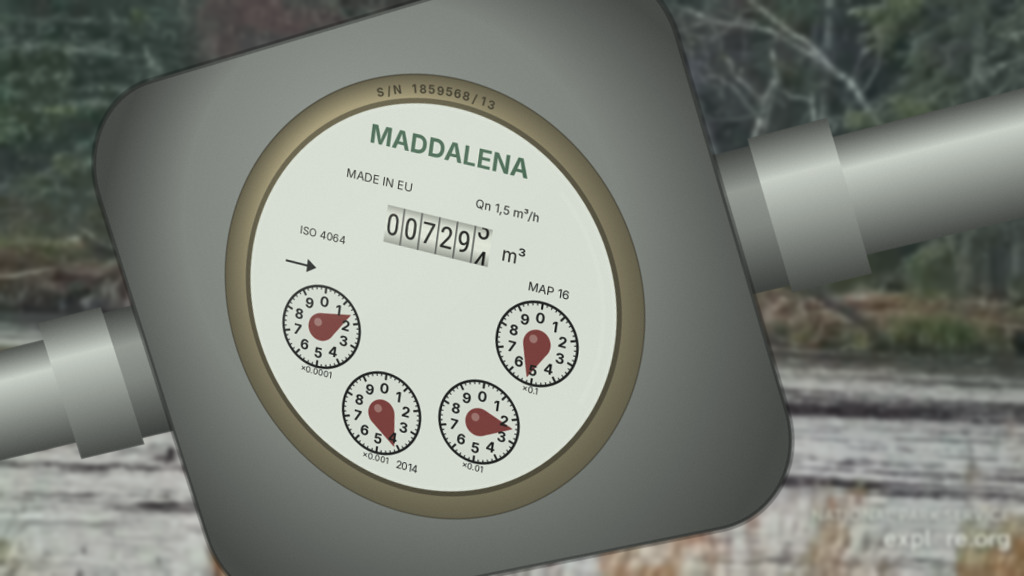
7293.5241 m³
